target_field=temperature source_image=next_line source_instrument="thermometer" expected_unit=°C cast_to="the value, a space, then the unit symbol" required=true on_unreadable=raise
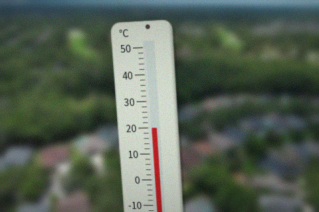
20 °C
